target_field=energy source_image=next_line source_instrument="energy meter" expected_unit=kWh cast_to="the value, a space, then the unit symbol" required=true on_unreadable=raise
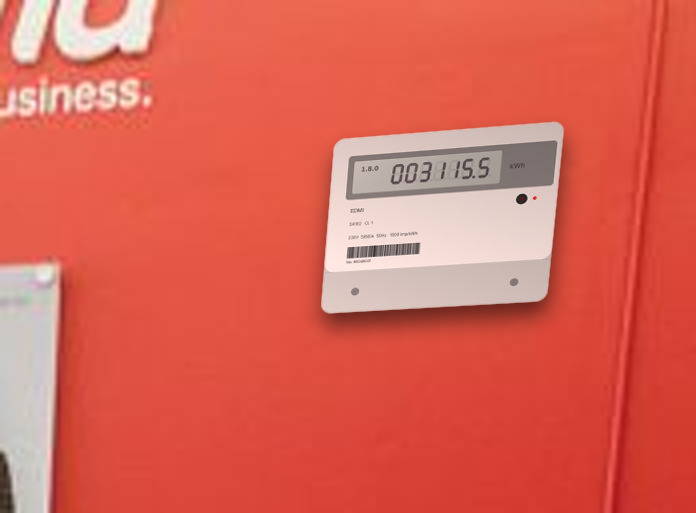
3115.5 kWh
